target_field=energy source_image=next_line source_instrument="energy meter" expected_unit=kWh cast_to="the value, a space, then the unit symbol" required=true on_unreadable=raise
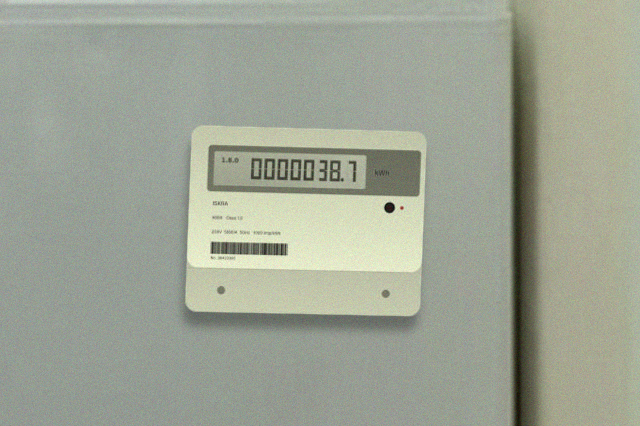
38.7 kWh
